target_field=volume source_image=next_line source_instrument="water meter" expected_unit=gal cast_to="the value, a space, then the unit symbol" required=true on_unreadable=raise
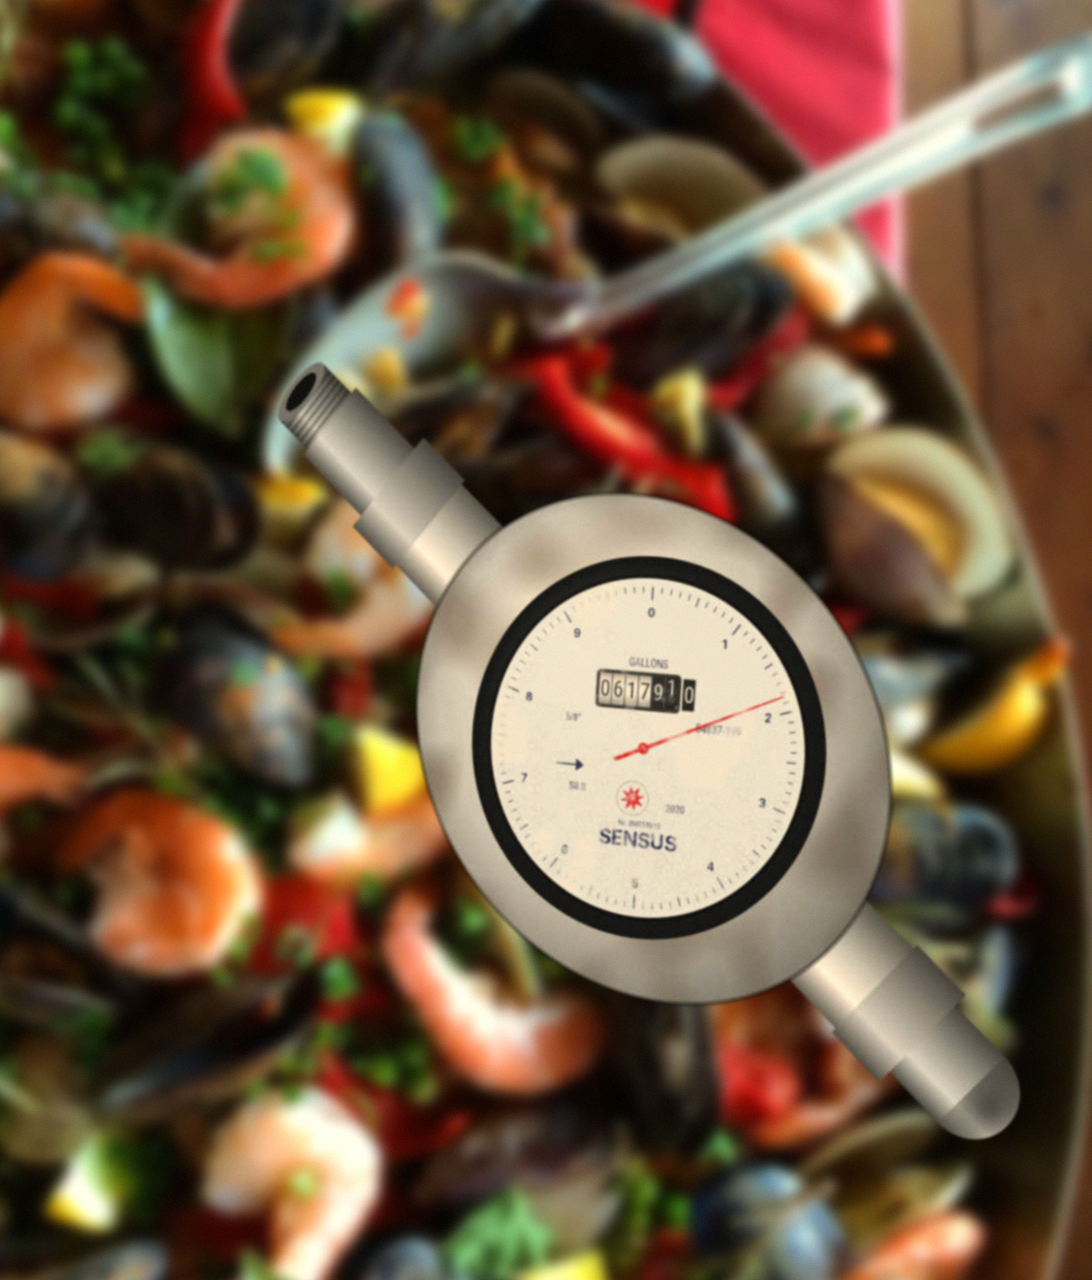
617911.8 gal
